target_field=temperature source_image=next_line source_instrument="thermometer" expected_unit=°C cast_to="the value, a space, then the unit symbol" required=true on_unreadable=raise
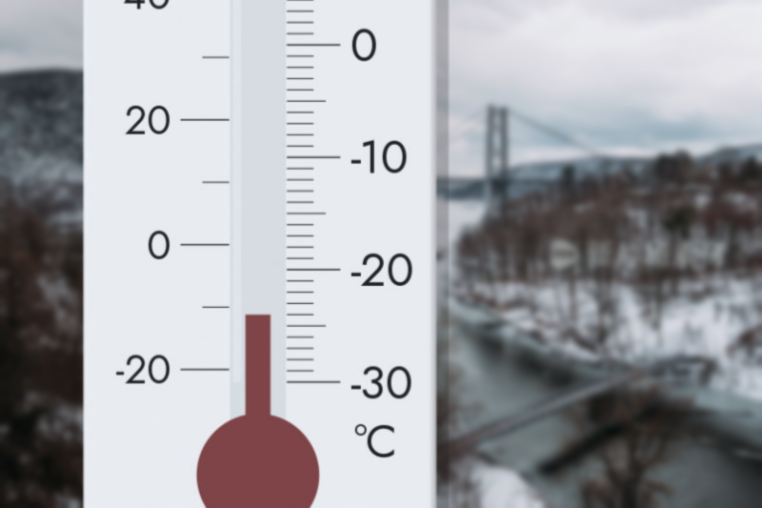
-24 °C
